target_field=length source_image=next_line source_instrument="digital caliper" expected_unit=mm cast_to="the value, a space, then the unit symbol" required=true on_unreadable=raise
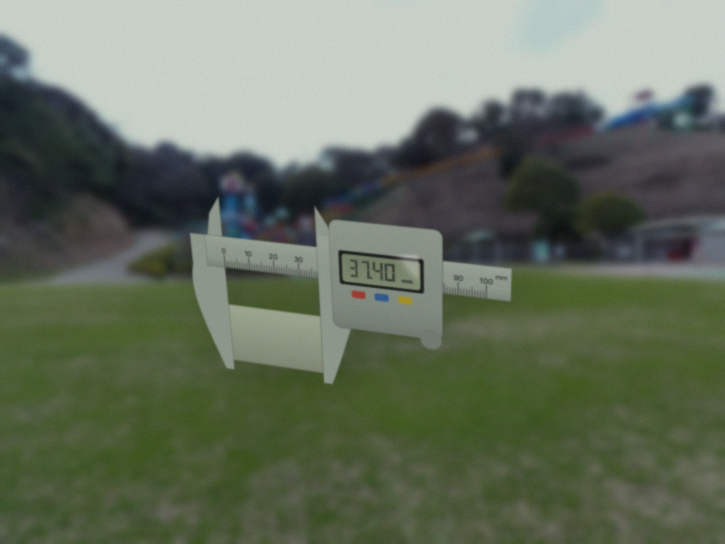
37.40 mm
